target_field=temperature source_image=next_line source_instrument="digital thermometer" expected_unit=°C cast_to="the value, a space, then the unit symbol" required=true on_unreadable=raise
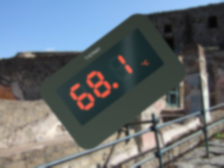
68.1 °C
